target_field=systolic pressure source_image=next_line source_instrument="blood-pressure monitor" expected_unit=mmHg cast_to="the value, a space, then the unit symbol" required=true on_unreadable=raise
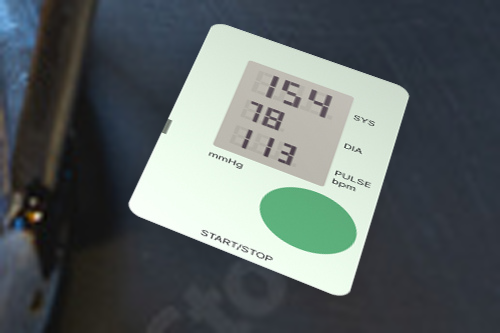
154 mmHg
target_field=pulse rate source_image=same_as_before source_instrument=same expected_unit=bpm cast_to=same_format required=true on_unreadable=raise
113 bpm
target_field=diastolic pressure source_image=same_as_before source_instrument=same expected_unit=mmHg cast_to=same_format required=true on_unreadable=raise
78 mmHg
